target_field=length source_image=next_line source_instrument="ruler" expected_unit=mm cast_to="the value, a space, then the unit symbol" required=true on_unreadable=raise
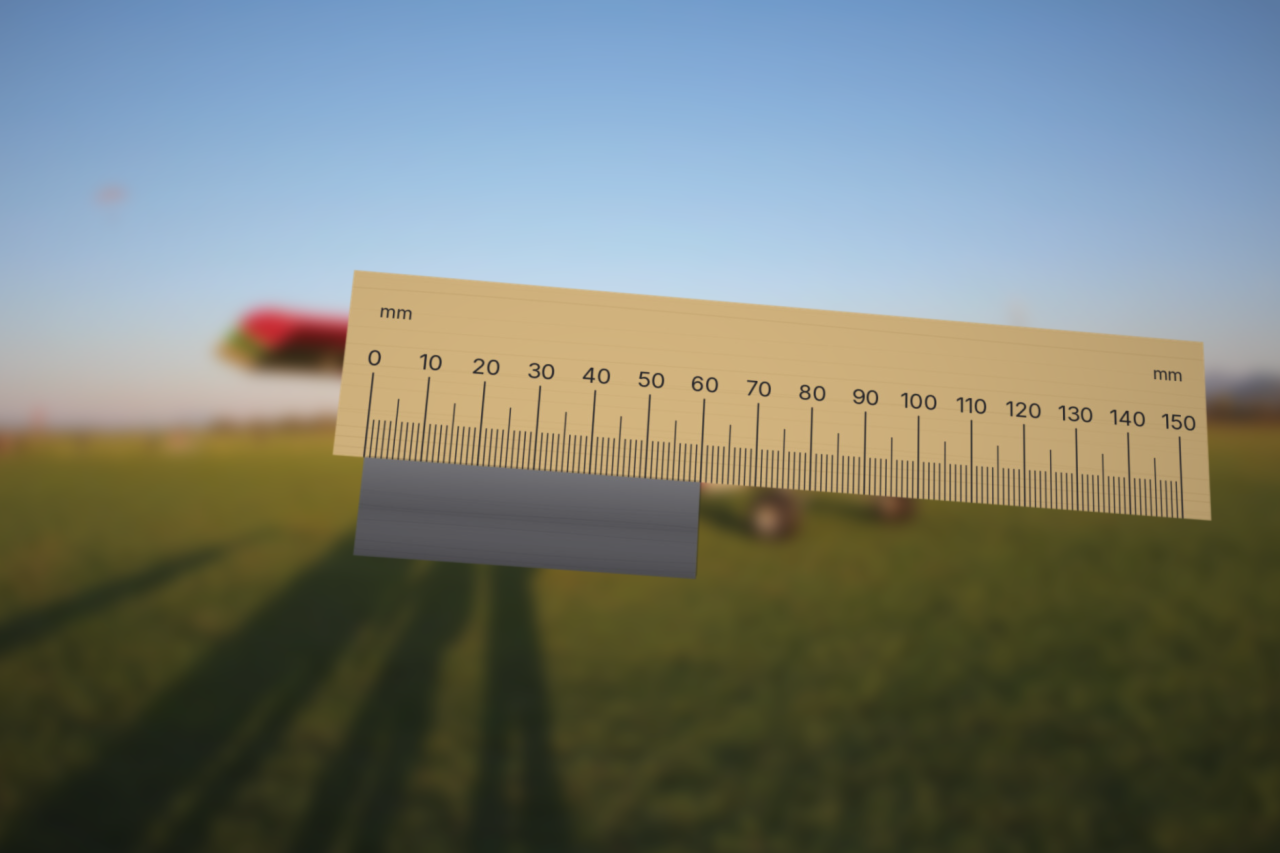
60 mm
